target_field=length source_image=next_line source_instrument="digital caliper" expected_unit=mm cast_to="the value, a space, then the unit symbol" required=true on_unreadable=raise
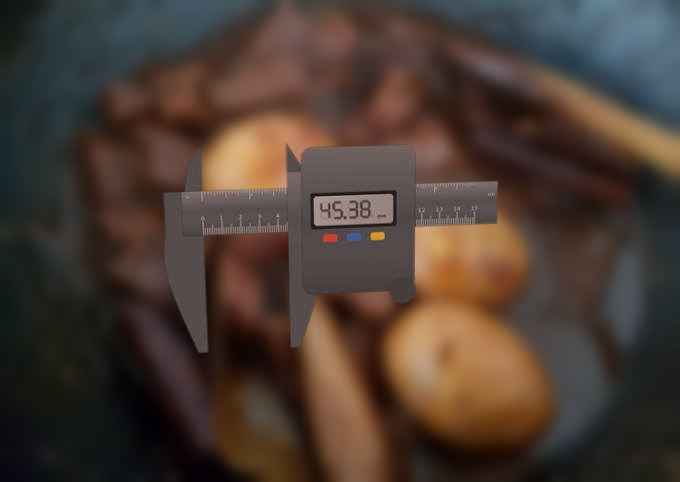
45.38 mm
